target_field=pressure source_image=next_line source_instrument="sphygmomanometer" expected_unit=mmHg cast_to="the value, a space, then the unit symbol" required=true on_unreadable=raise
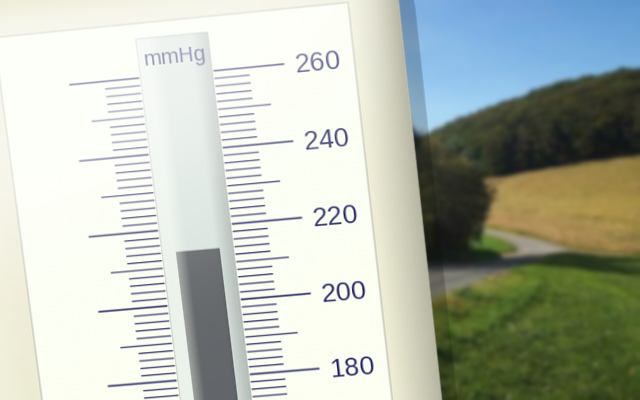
214 mmHg
